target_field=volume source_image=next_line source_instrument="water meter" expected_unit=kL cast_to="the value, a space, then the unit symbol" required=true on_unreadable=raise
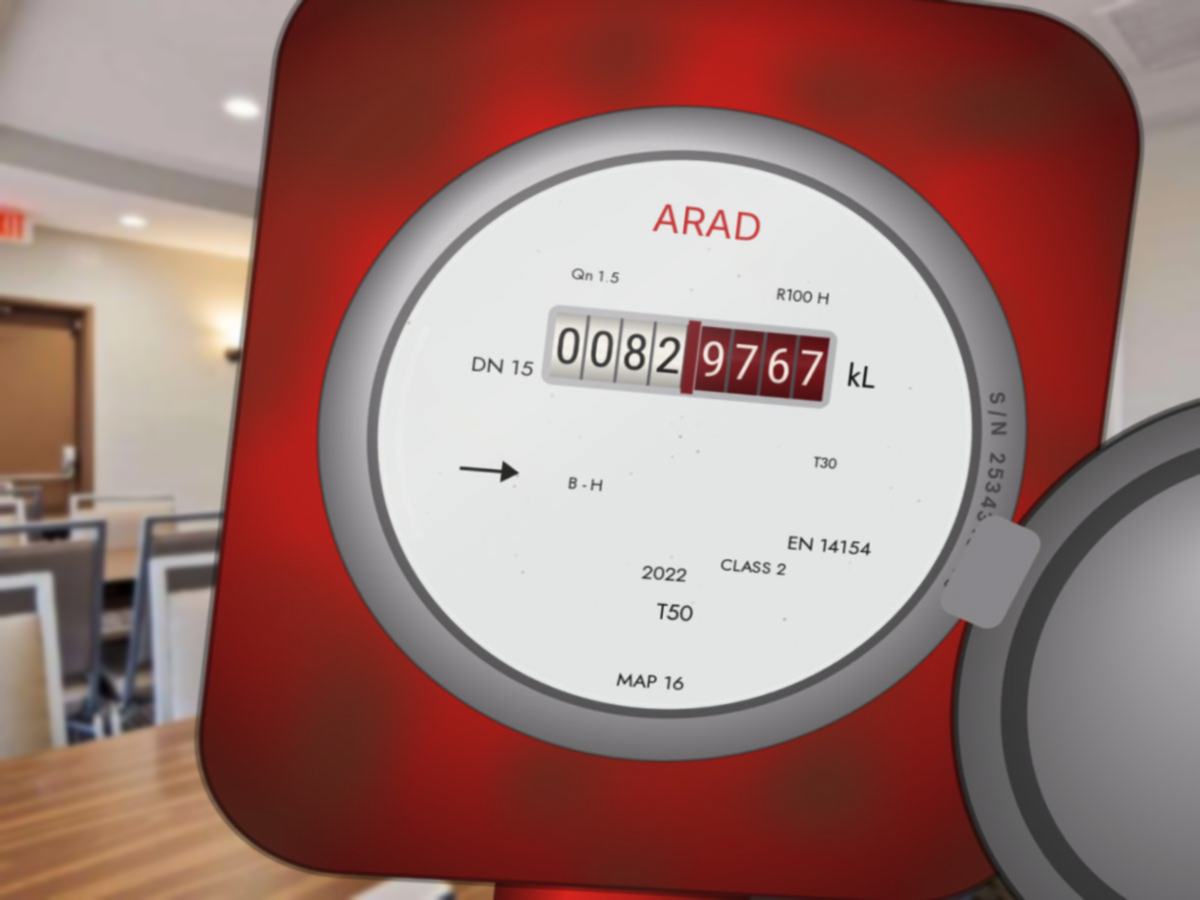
82.9767 kL
